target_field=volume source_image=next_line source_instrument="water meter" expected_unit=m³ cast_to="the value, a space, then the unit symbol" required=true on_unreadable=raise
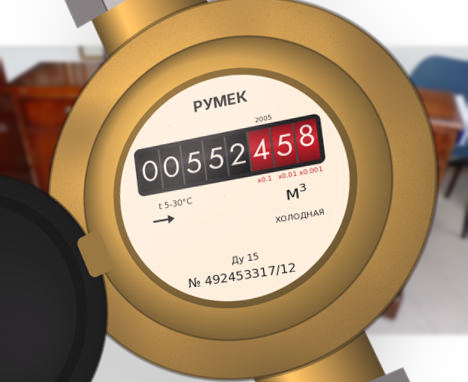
552.458 m³
